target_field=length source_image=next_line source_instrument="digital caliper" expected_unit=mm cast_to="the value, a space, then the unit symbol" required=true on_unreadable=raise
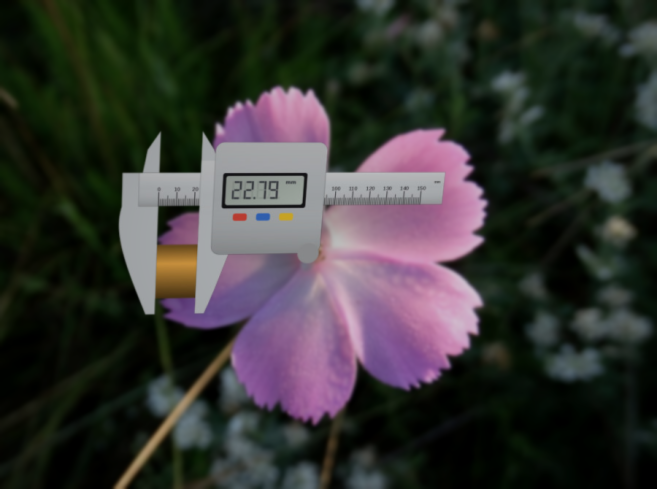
22.79 mm
